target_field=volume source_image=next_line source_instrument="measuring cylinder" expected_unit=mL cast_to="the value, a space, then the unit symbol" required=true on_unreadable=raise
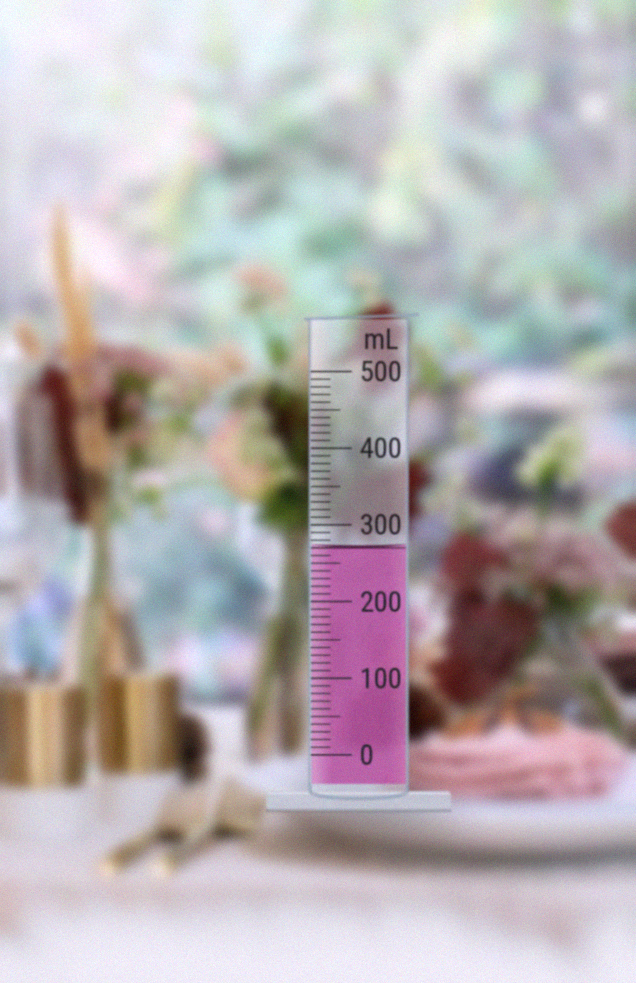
270 mL
